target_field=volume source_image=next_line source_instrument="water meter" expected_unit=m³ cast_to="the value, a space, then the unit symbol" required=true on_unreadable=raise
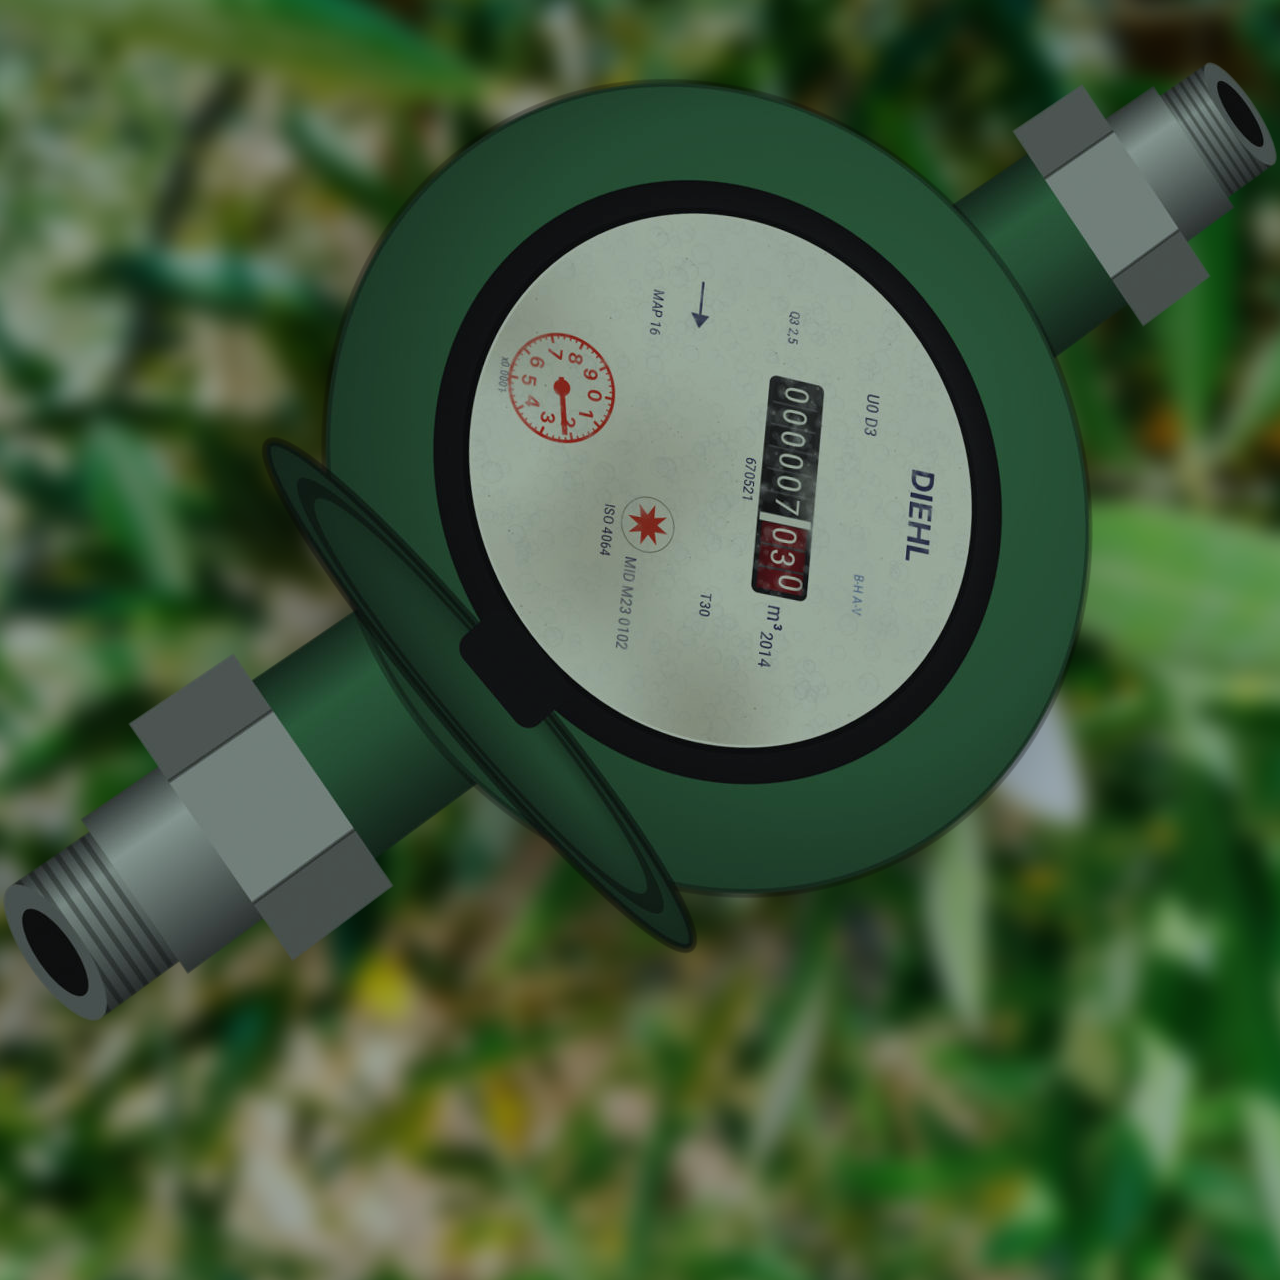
7.0302 m³
